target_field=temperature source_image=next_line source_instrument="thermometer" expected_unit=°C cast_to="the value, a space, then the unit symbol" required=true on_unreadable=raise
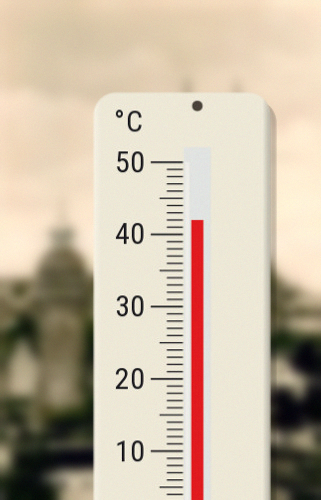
42 °C
